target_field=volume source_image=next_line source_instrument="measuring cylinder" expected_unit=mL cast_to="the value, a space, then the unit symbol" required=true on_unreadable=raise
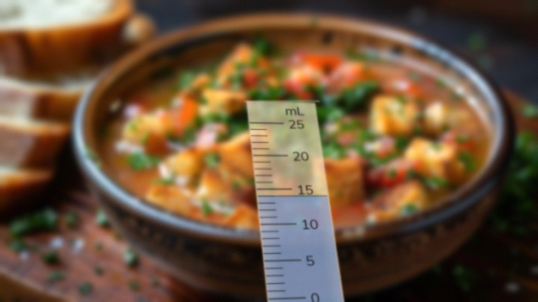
14 mL
